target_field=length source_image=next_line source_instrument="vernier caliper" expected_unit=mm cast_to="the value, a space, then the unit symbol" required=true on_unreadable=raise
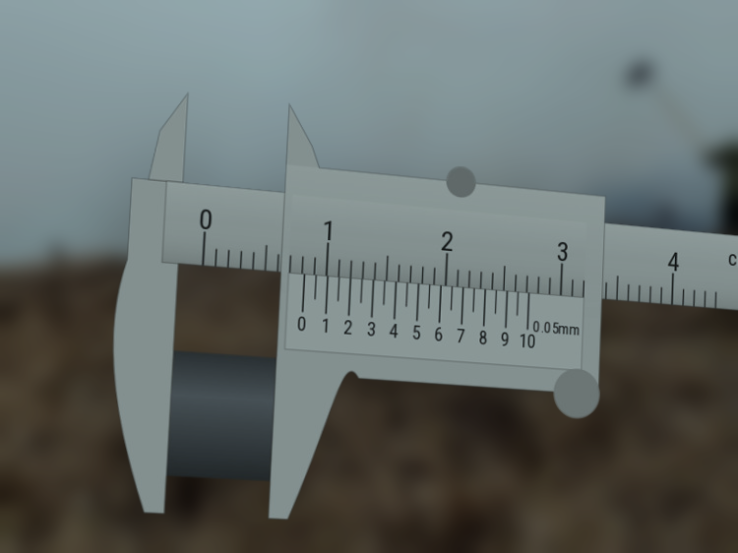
8.2 mm
